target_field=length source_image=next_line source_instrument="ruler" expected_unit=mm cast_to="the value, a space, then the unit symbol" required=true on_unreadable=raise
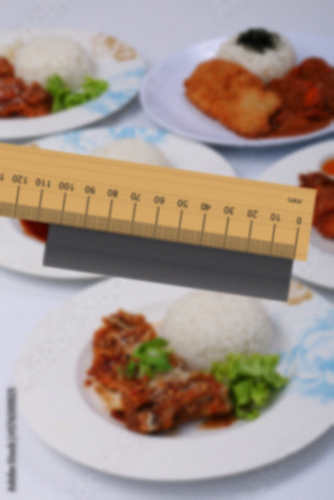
105 mm
